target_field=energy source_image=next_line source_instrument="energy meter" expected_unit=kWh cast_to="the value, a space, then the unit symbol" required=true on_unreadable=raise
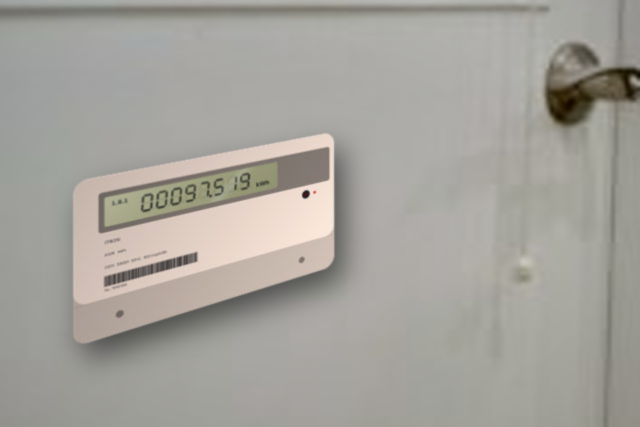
97.519 kWh
